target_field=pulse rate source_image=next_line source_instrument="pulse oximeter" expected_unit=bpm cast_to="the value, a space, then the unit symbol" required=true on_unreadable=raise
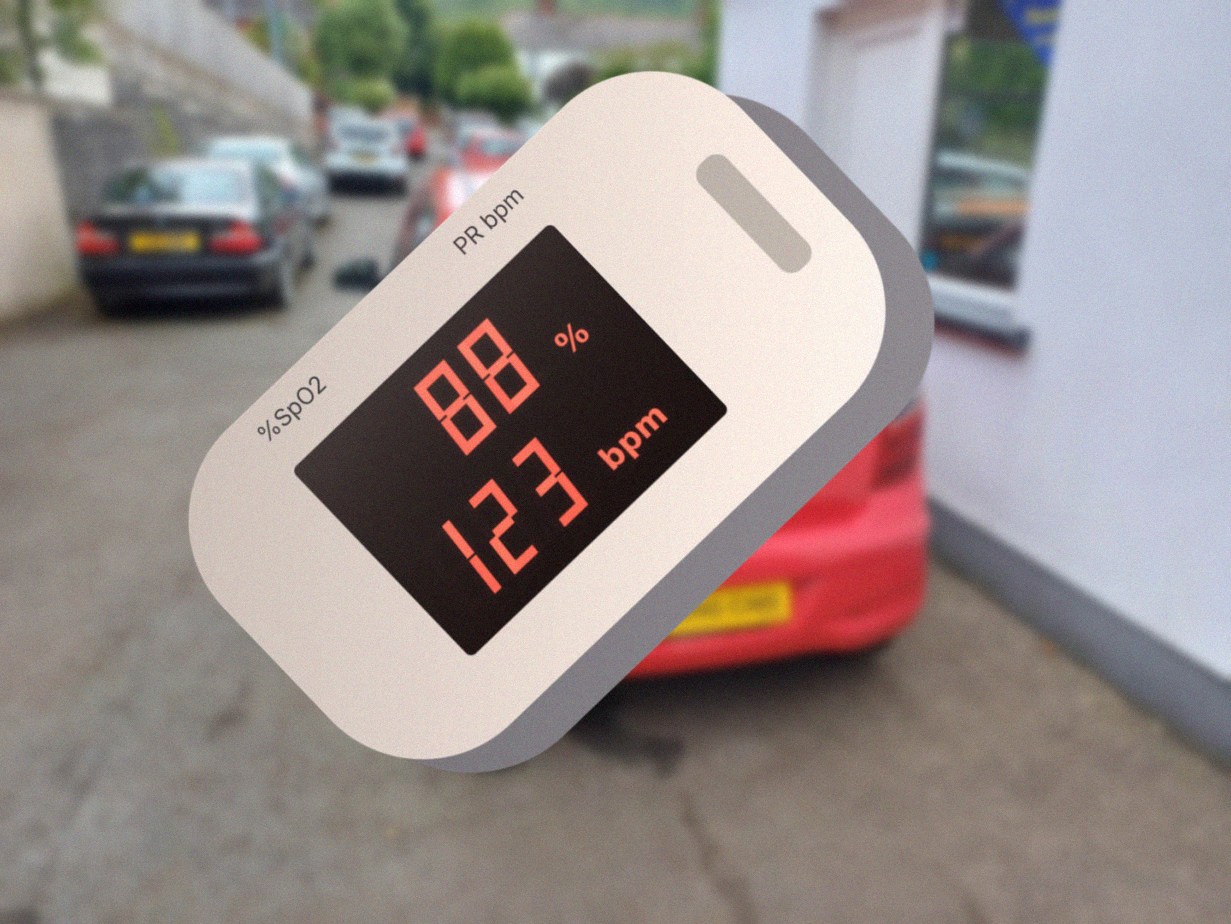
123 bpm
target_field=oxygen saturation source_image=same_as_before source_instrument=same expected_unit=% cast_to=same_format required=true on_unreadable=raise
88 %
